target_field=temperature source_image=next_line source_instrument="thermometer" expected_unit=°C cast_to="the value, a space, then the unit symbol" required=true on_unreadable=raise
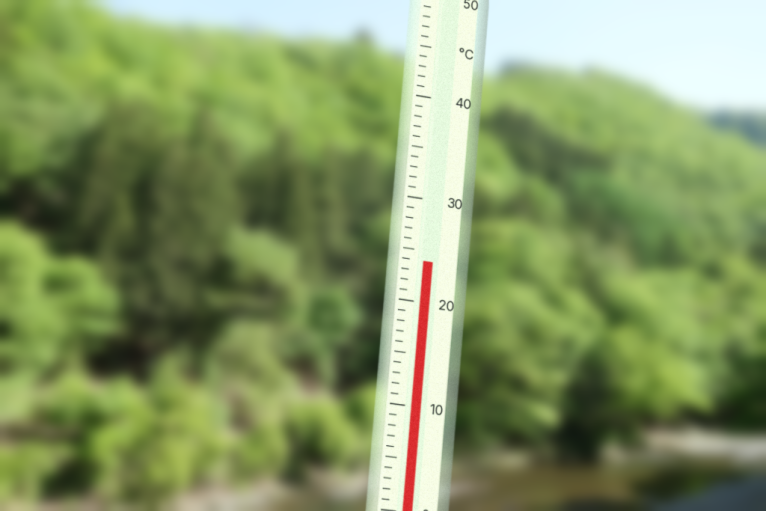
24 °C
